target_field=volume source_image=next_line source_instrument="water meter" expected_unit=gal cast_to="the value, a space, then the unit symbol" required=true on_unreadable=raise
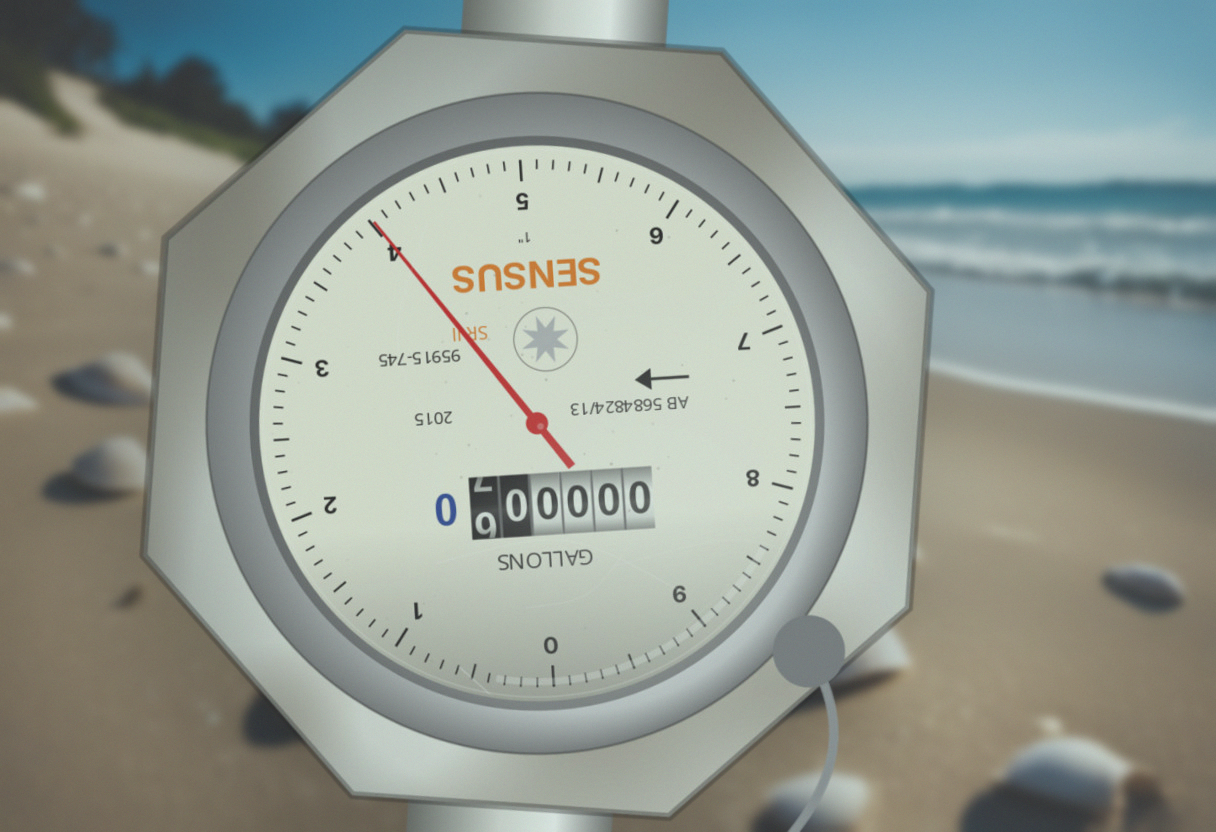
64.0 gal
